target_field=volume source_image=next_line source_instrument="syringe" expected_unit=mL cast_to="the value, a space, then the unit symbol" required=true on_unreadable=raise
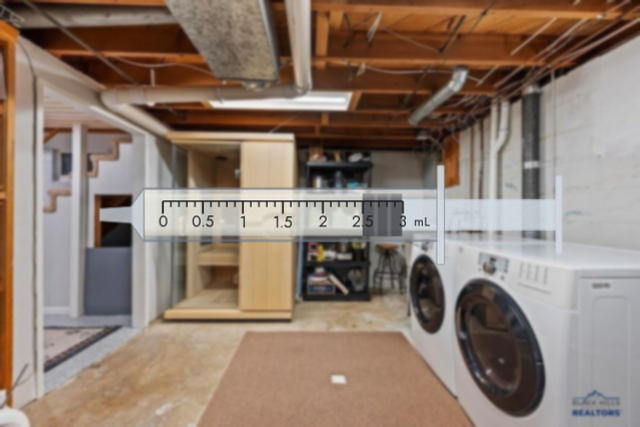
2.5 mL
